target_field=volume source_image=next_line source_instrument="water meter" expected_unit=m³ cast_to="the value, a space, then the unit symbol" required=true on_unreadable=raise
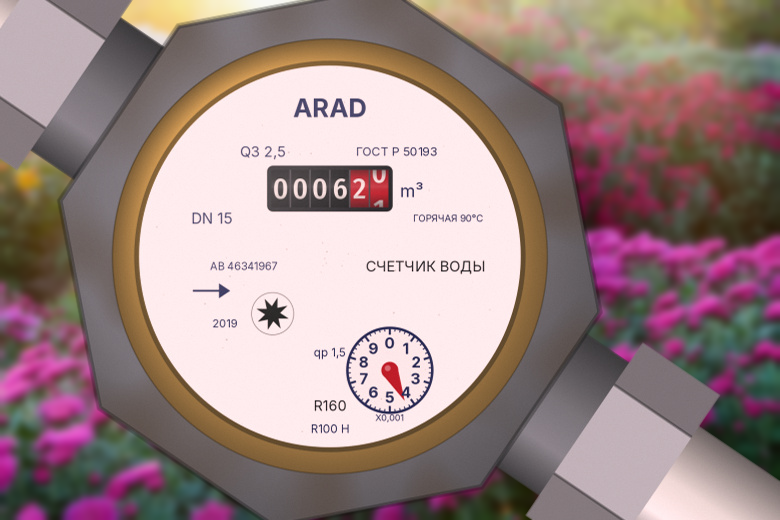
6.204 m³
